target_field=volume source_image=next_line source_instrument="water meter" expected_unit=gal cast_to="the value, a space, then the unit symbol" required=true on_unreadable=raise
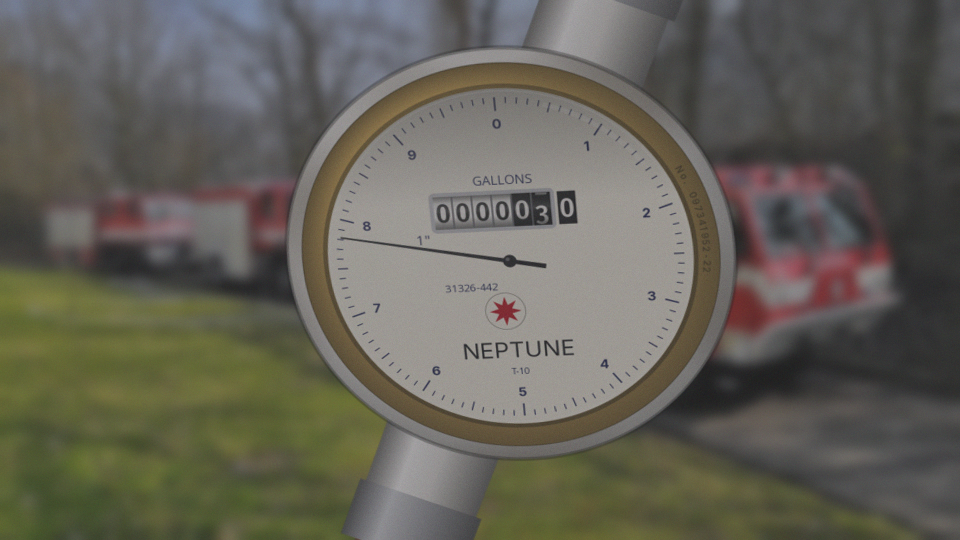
27.8 gal
